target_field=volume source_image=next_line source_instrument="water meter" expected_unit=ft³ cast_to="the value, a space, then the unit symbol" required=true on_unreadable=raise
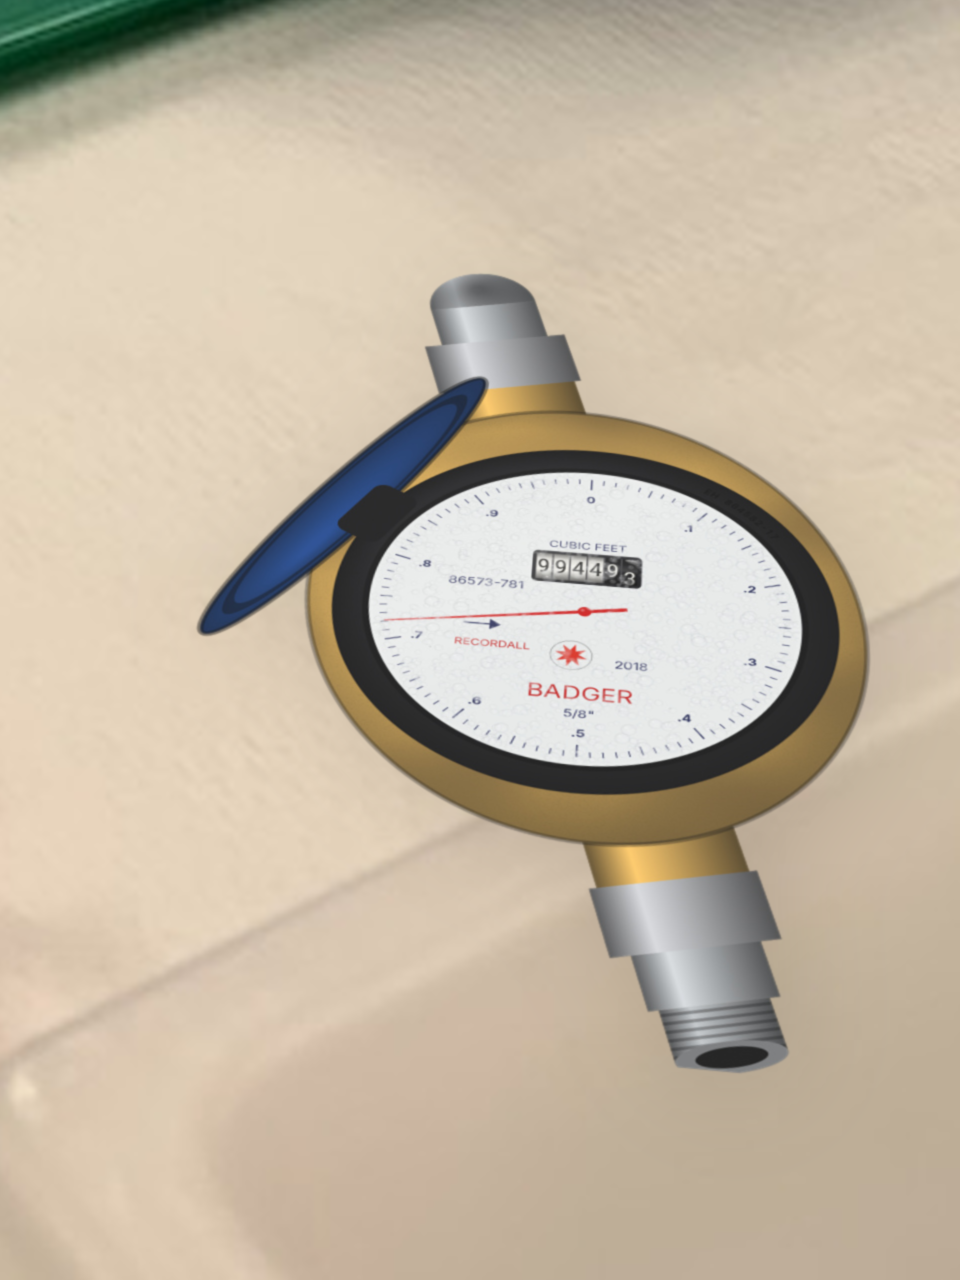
994492.72 ft³
